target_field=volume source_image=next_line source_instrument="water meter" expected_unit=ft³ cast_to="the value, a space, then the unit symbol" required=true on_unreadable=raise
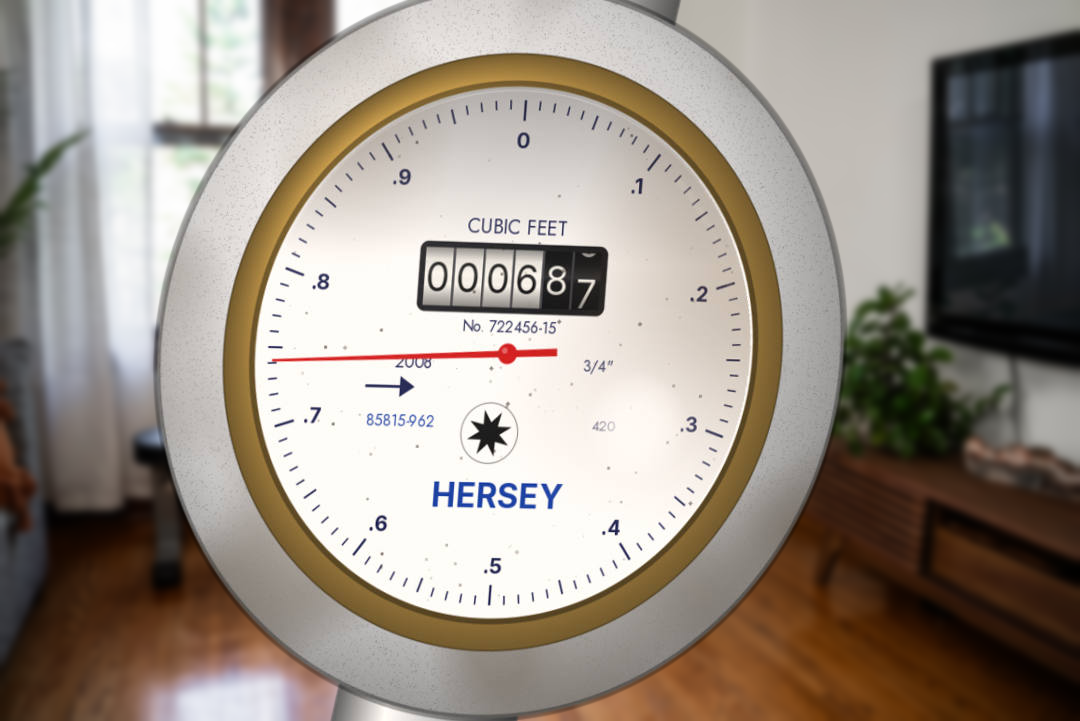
686.74 ft³
